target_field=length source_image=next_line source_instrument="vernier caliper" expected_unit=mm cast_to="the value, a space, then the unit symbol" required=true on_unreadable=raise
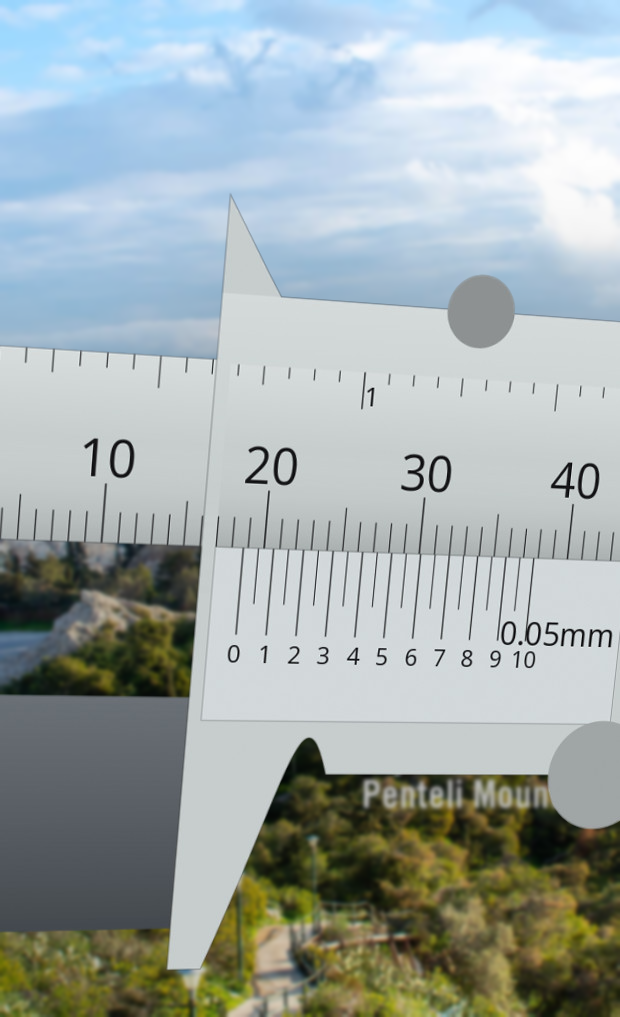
18.7 mm
